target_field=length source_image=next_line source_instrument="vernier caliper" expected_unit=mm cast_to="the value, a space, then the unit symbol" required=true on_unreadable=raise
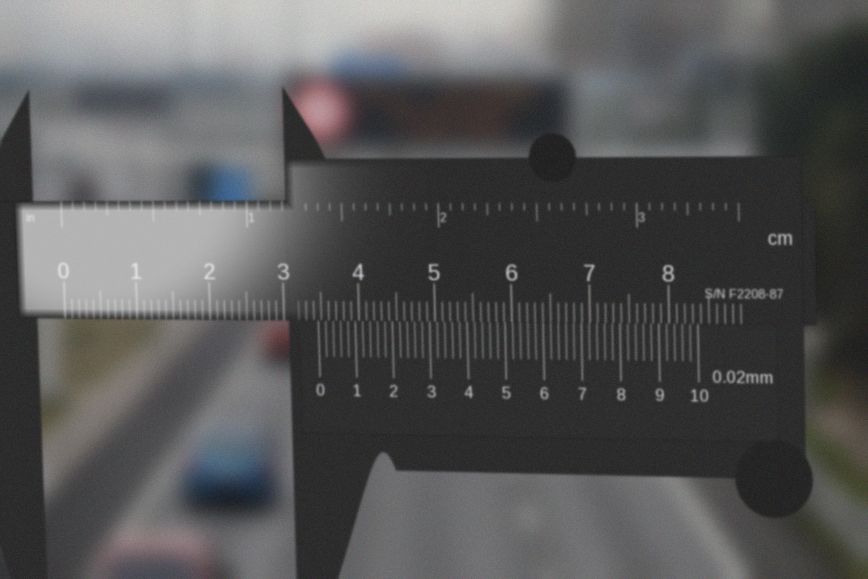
34.6 mm
